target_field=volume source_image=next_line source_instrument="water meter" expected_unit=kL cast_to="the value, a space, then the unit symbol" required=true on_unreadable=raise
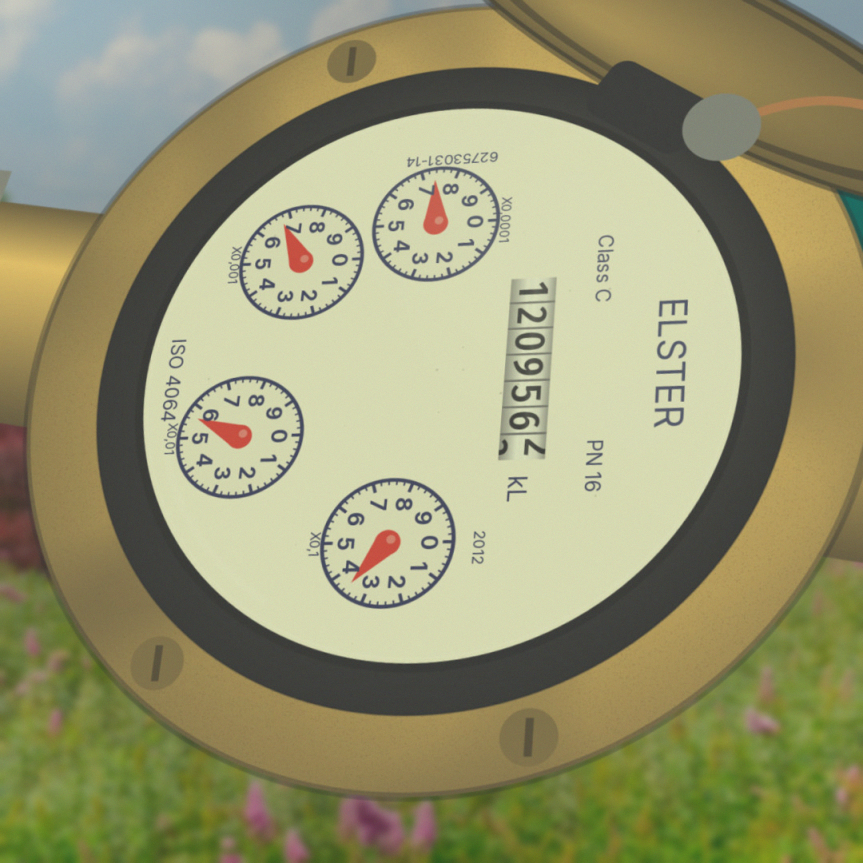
1209562.3567 kL
